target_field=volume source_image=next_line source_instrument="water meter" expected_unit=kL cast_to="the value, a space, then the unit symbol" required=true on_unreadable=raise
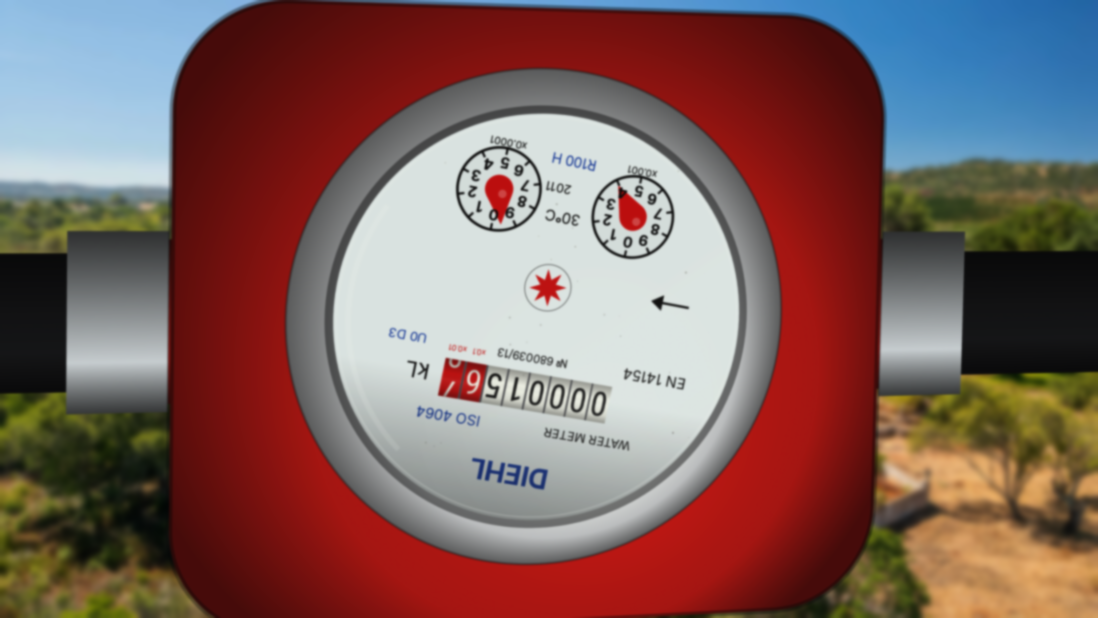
15.6739 kL
